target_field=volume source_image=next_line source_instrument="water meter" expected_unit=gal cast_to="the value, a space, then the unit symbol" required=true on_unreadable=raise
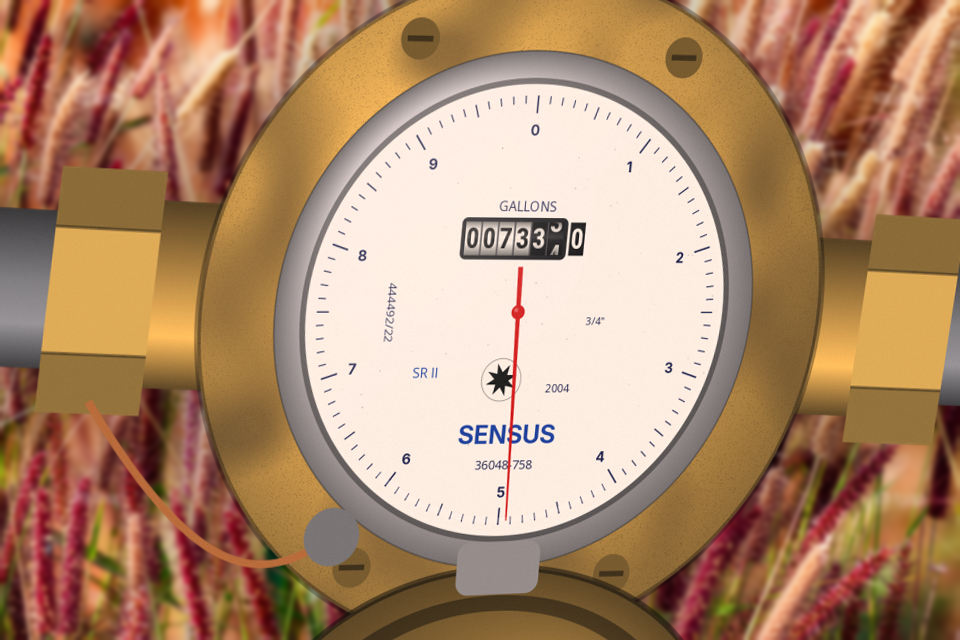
73334.9 gal
